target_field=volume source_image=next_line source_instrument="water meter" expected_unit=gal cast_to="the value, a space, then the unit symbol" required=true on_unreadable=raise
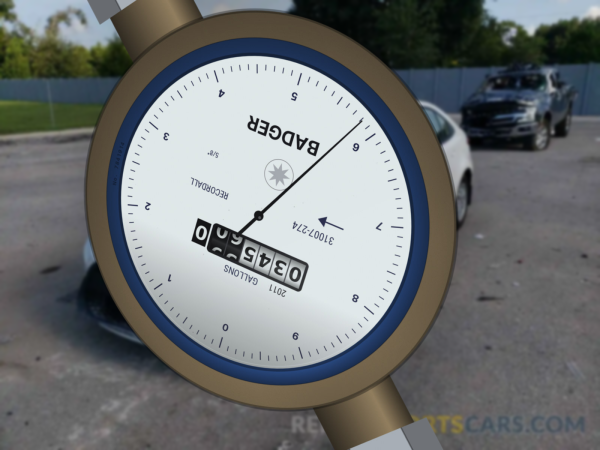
345595.8 gal
